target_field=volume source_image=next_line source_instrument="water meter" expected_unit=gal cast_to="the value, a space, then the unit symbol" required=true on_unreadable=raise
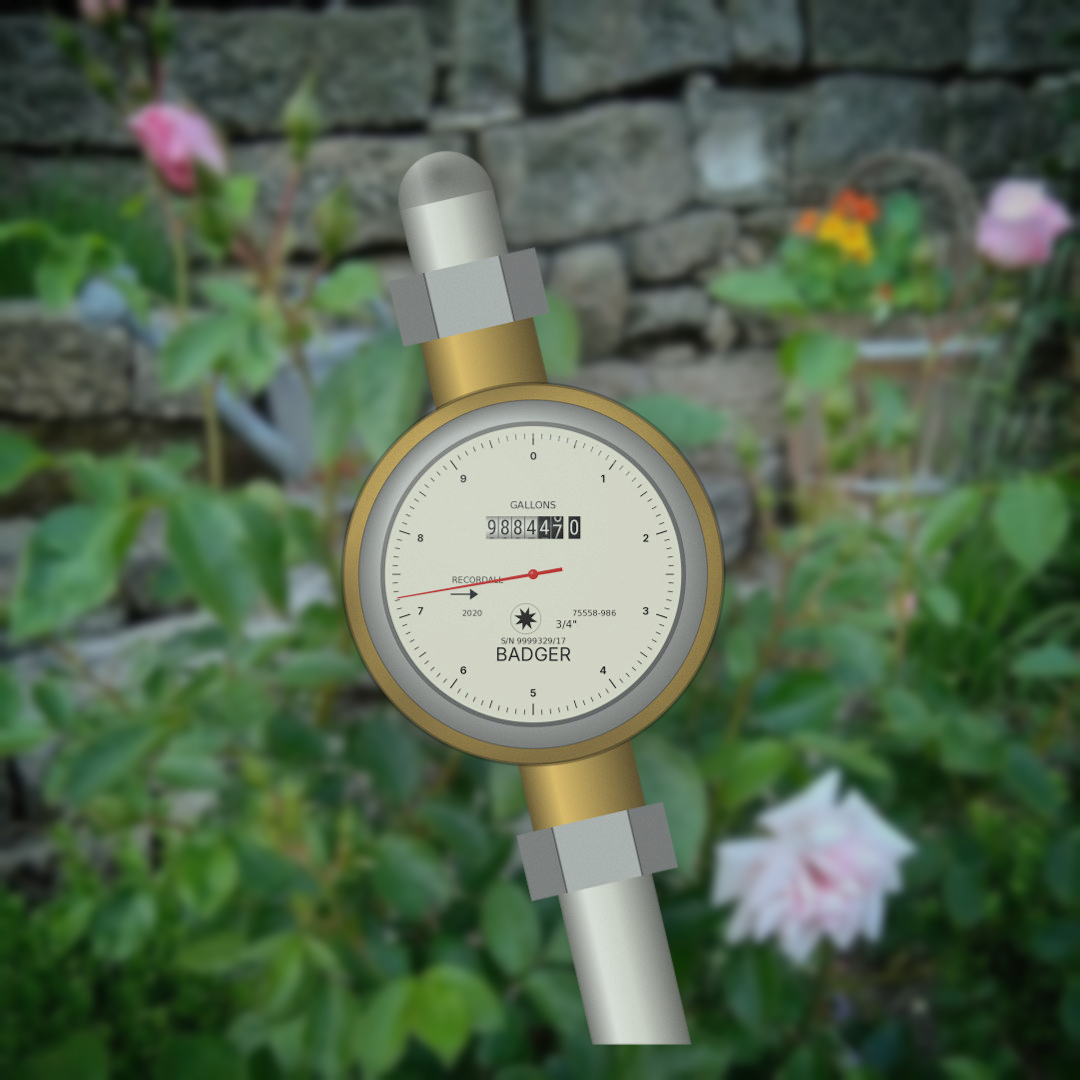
9884467.2 gal
